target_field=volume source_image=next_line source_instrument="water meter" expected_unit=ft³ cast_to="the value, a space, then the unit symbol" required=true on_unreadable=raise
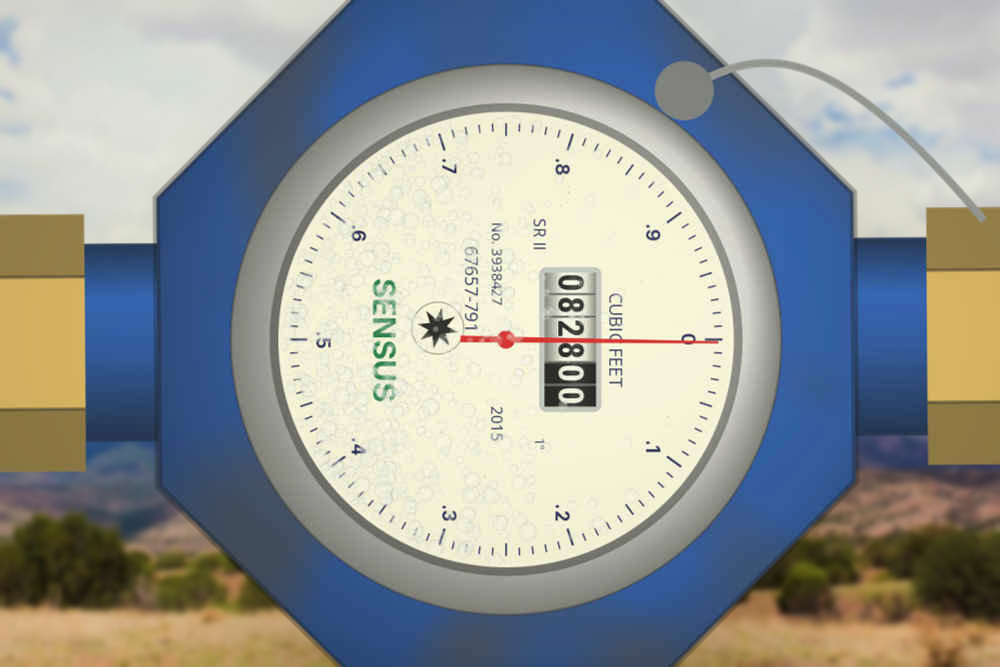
82800.00 ft³
